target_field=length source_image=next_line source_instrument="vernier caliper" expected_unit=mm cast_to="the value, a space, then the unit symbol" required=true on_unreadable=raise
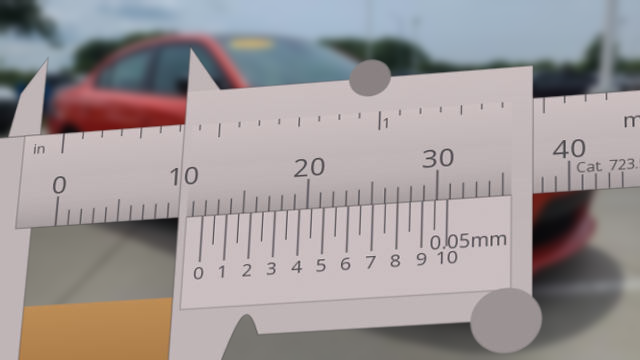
11.8 mm
